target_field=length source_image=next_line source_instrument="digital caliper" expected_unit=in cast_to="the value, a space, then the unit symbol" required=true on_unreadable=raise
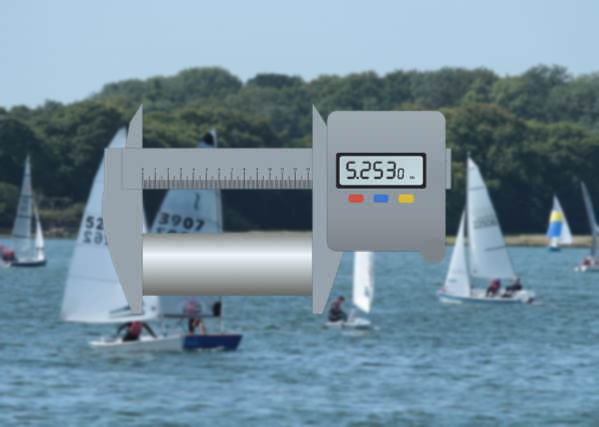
5.2530 in
